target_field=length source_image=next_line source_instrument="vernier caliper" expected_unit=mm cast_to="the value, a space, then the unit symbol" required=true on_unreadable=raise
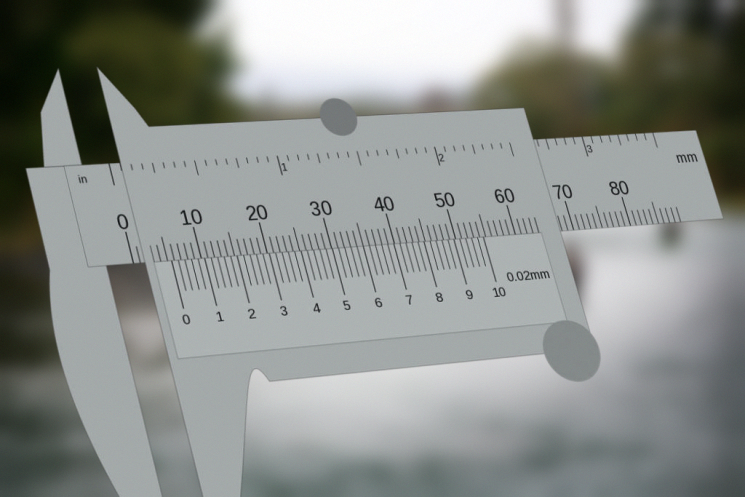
5.6 mm
